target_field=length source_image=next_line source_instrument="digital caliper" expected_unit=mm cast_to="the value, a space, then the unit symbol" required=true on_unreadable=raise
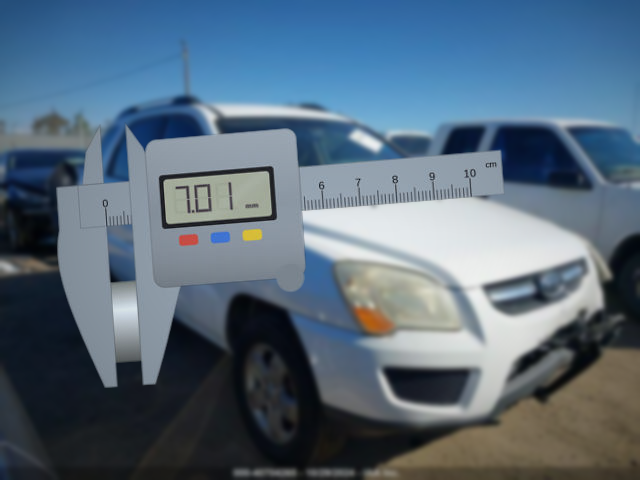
7.01 mm
